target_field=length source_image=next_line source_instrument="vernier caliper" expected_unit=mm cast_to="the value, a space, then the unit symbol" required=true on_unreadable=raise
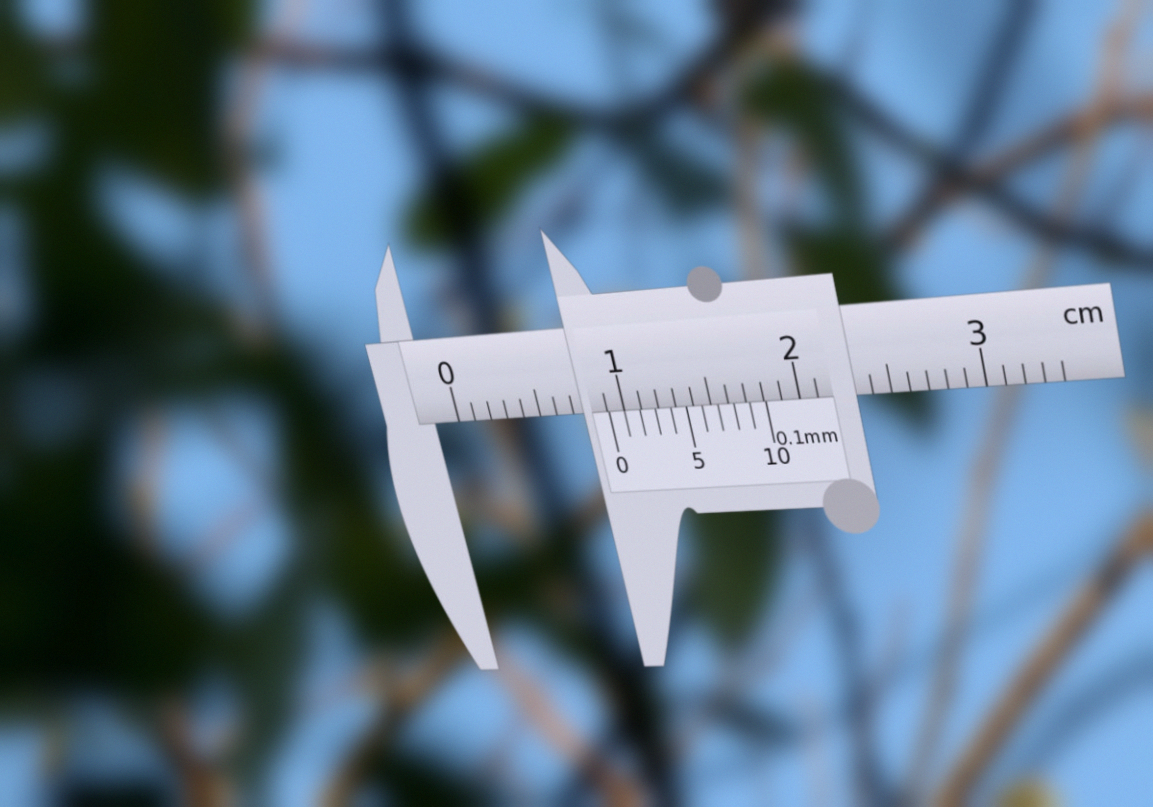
9.1 mm
